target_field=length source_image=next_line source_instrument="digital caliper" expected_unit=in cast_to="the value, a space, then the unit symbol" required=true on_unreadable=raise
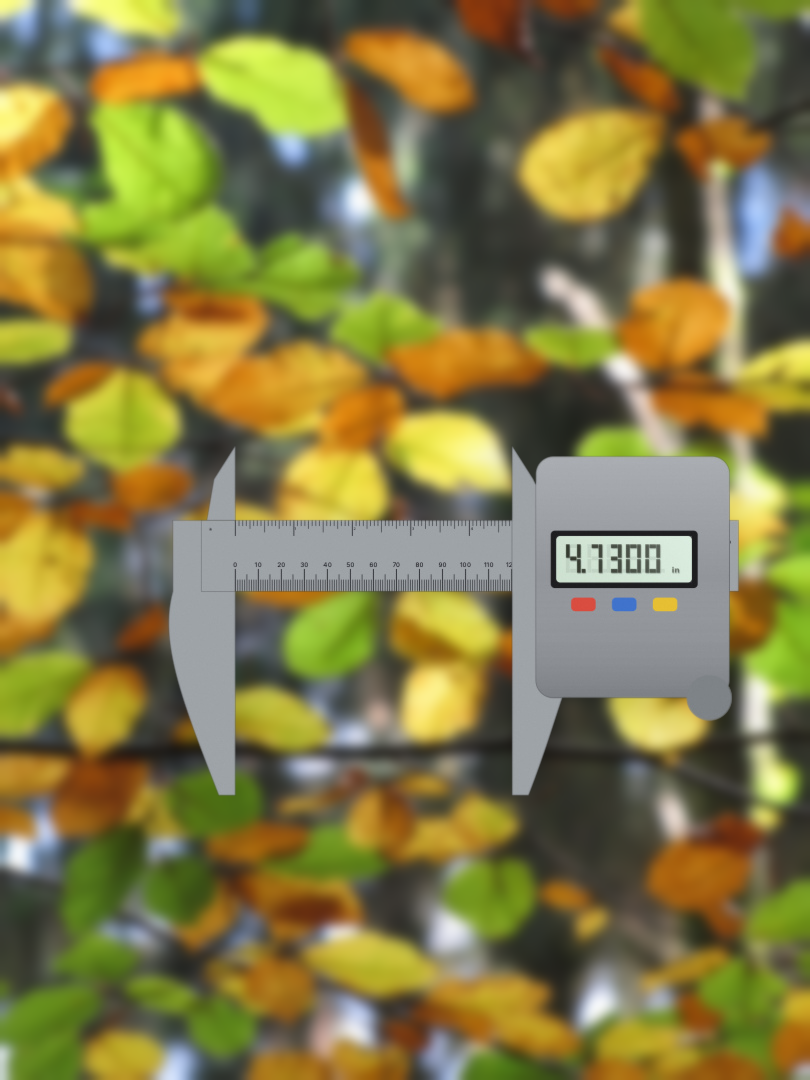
4.7300 in
